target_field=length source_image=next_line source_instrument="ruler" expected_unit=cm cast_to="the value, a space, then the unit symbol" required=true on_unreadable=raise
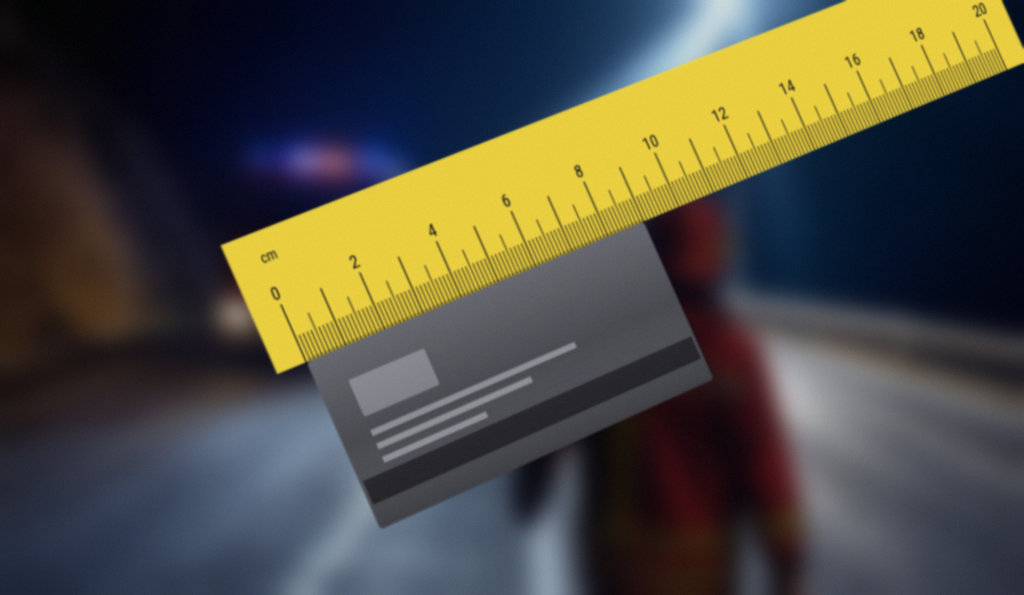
9 cm
